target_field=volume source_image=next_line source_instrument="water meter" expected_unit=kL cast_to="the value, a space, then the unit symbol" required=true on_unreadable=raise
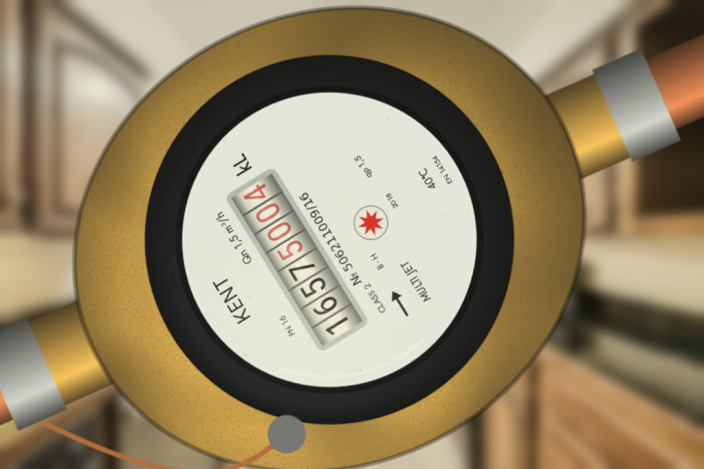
1657.5004 kL
